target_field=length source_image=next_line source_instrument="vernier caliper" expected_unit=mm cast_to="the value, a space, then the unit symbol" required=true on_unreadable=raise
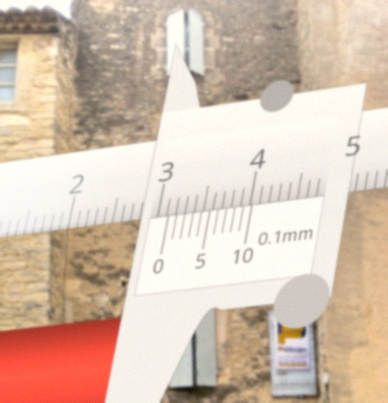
31.2 mm
